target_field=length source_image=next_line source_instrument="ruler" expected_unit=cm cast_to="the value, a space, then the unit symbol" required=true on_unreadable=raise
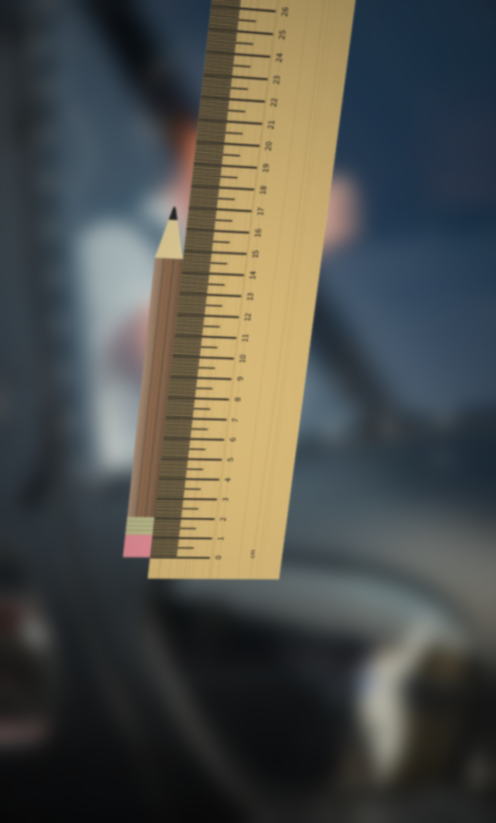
17 cm
